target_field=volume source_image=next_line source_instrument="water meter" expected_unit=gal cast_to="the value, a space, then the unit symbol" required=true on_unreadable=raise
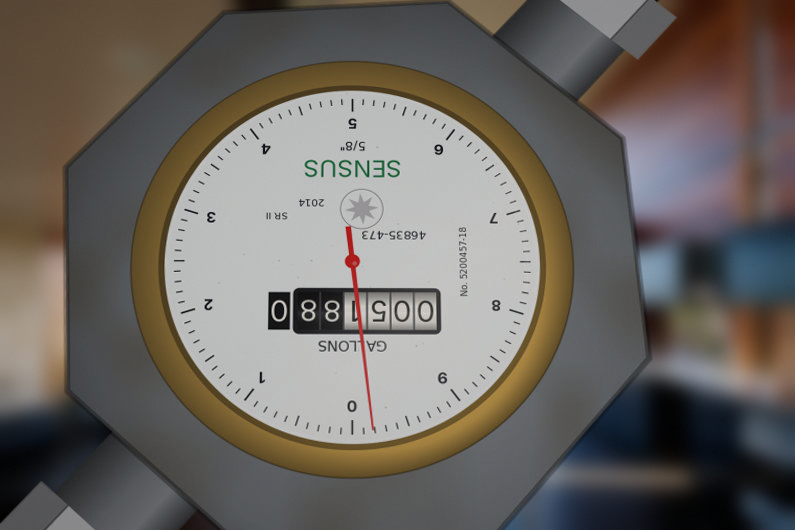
51879.8 gal
